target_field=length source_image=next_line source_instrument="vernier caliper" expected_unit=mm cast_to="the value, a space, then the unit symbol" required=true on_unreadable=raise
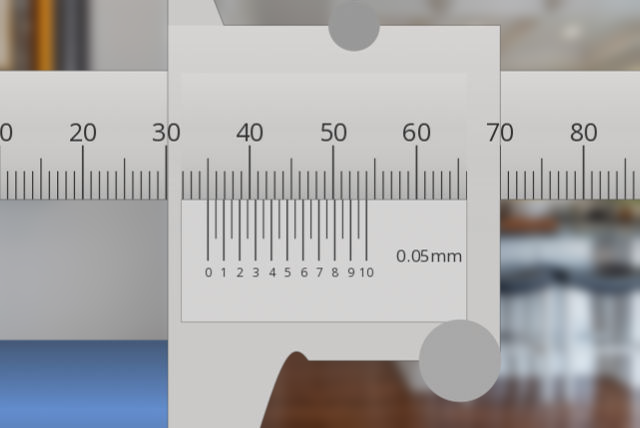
35.0 mm
